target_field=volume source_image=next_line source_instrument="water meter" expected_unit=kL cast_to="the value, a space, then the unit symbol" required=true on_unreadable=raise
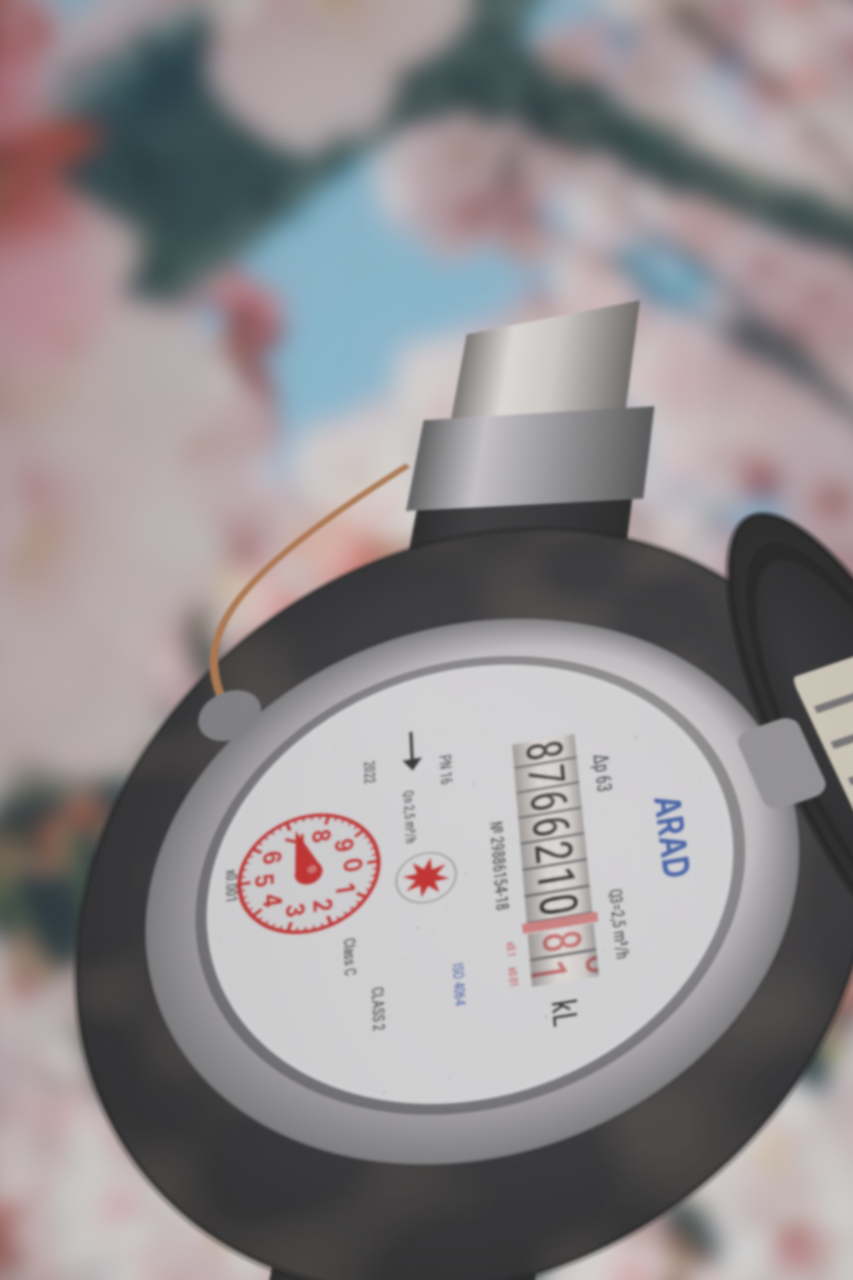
8766210.807 kL
